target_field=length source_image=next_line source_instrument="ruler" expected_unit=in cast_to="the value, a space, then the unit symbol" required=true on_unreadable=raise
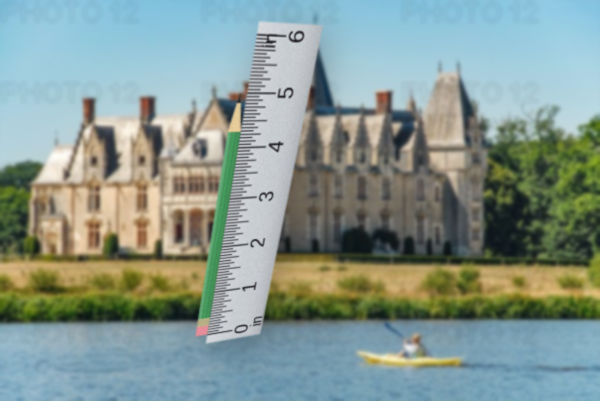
5 in
